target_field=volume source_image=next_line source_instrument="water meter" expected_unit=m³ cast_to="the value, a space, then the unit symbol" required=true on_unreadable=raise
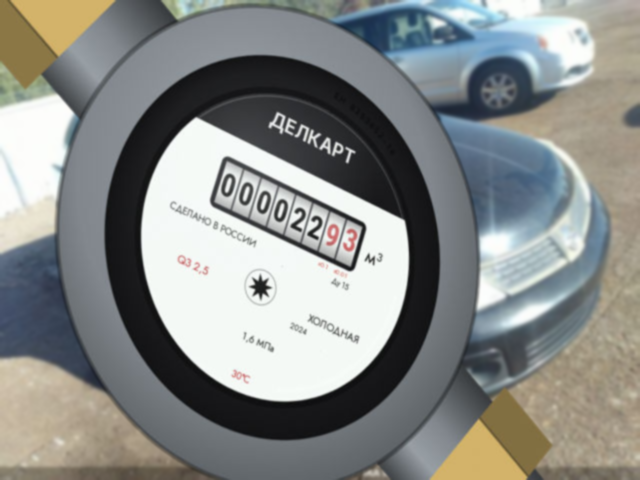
22.93 m³
